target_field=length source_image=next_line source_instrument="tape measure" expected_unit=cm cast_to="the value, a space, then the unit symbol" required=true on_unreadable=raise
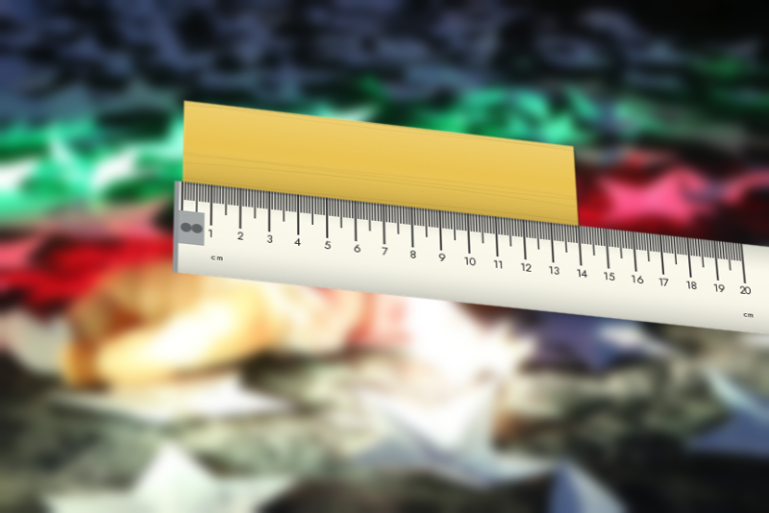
14 cm
